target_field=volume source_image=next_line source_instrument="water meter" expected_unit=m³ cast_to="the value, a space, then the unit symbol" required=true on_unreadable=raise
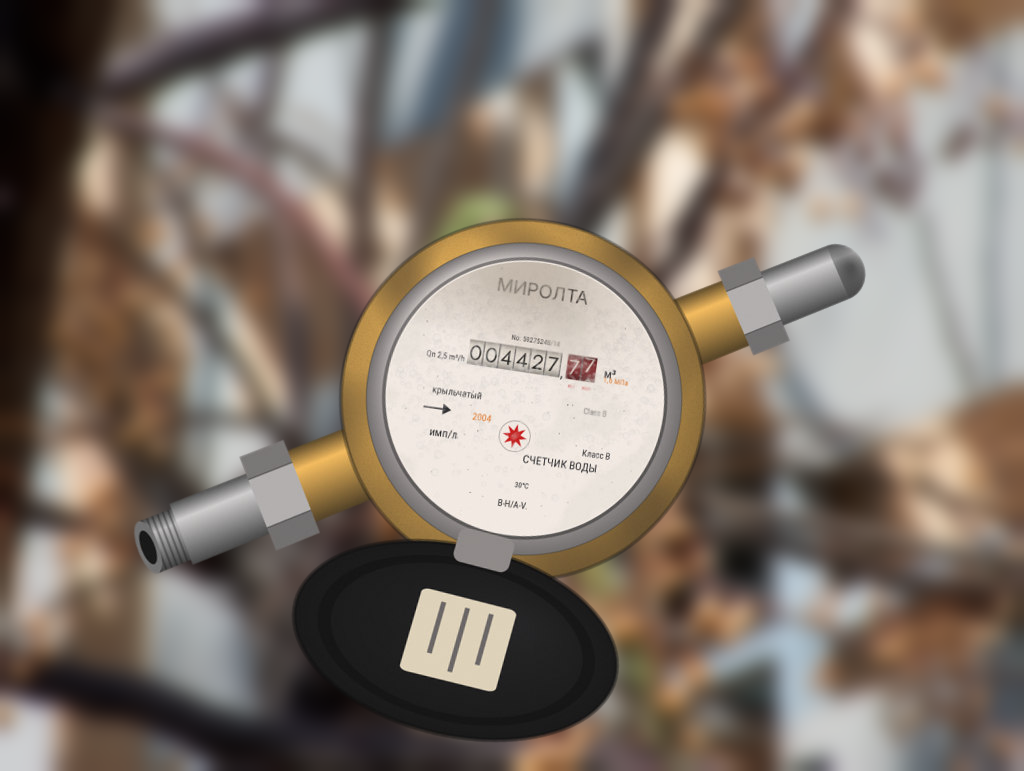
4427.77 m³
